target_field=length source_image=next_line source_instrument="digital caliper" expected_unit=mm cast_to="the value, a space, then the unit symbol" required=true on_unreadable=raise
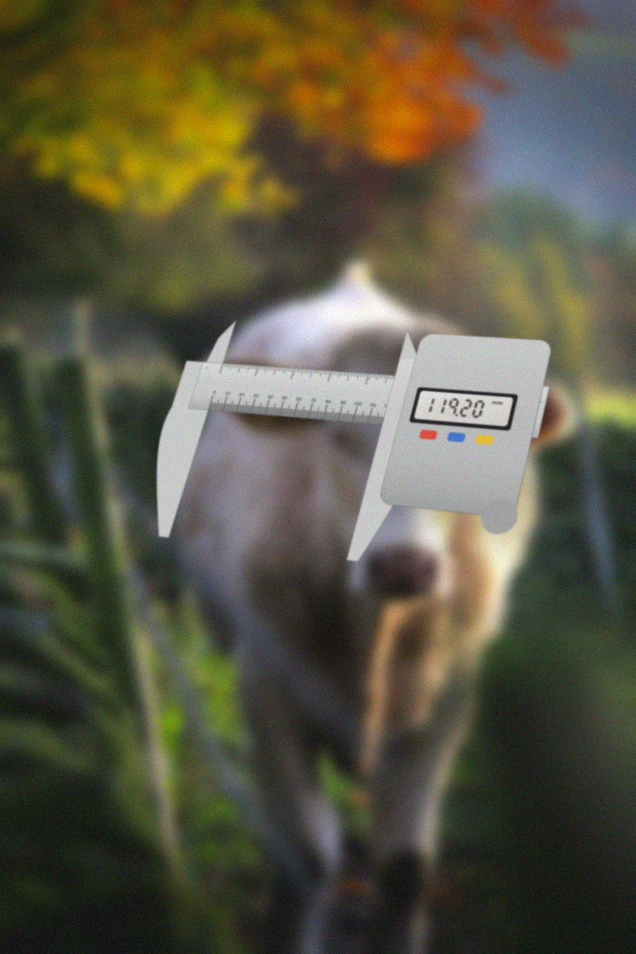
119.20 mm
